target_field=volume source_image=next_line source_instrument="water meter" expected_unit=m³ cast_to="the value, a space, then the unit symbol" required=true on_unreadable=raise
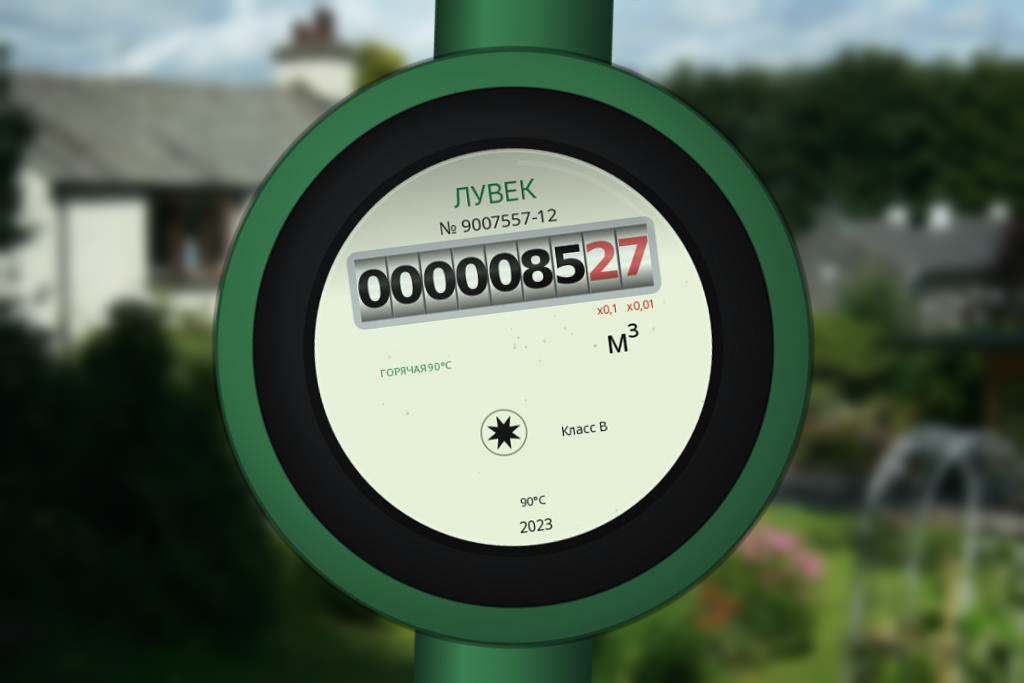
85.27 m³
